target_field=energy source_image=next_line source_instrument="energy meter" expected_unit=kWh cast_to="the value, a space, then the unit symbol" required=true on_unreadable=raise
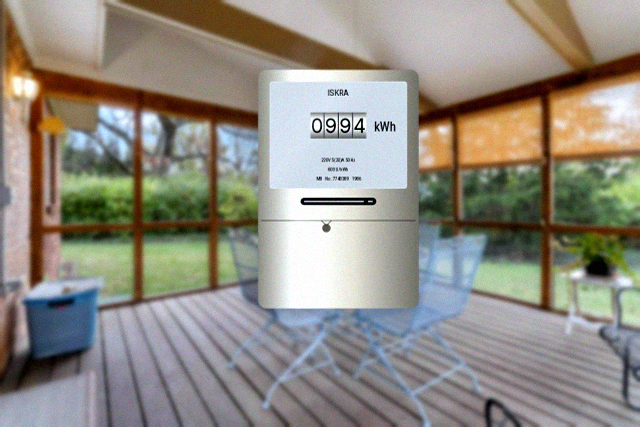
994 kWh
